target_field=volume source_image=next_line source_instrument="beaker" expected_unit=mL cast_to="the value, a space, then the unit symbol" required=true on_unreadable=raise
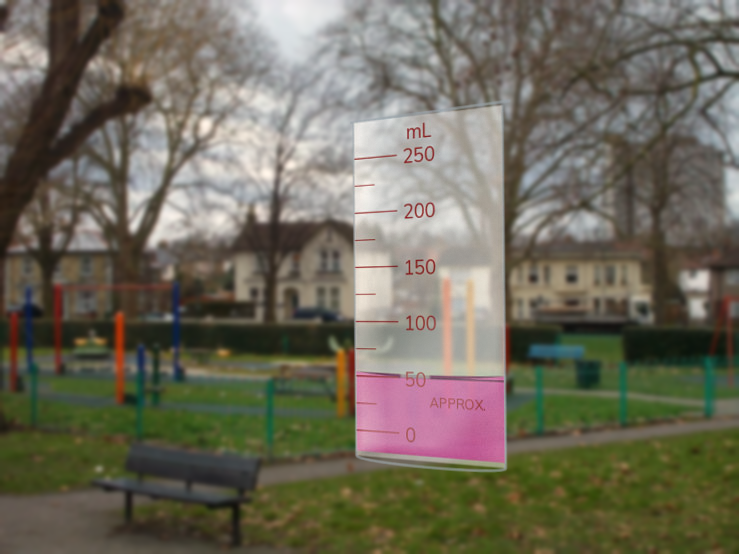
50 mL
